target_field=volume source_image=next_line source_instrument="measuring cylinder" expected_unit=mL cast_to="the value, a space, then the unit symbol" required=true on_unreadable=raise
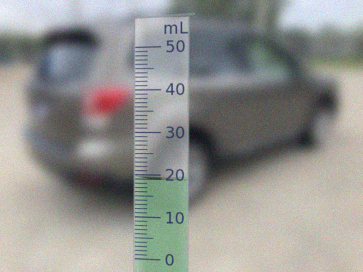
19 mL
